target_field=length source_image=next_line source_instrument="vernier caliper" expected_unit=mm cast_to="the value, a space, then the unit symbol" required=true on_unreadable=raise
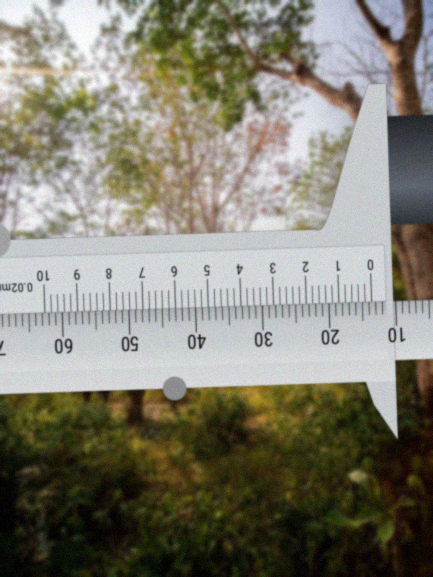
13.6 mm
